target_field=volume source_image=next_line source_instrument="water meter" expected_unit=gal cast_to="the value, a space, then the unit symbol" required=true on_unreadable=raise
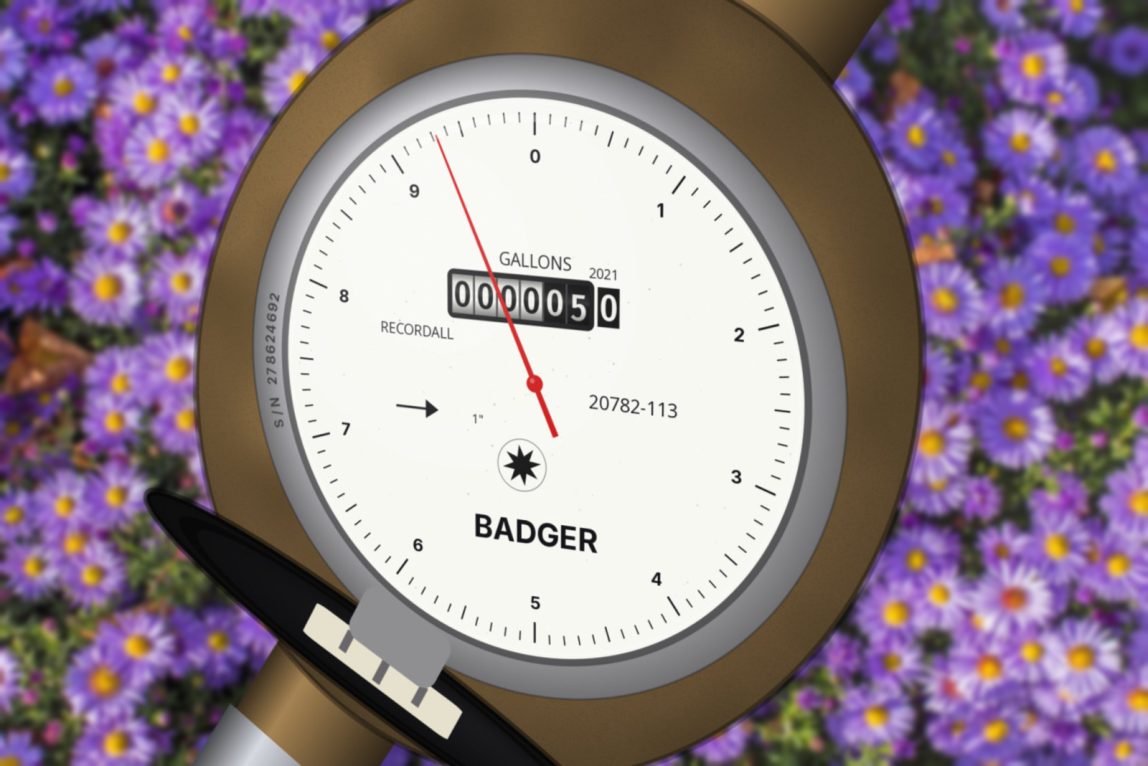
49.3 gal
